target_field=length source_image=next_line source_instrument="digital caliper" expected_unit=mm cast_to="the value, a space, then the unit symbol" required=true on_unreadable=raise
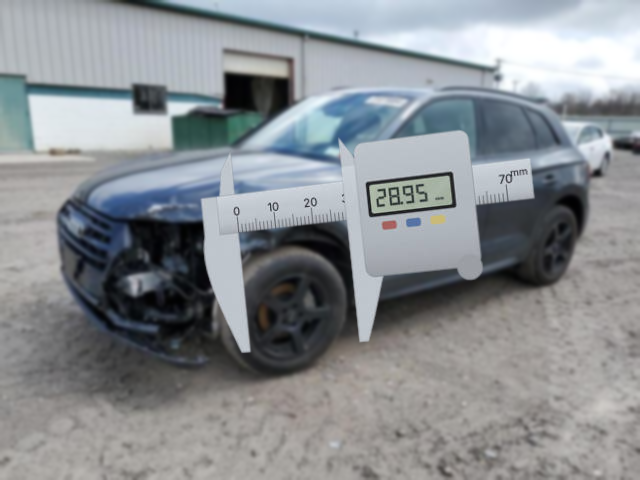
28.95 mm
